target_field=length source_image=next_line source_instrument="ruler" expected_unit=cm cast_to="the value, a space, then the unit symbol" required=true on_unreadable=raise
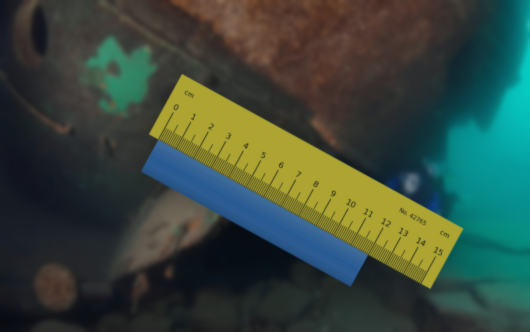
12 cm
